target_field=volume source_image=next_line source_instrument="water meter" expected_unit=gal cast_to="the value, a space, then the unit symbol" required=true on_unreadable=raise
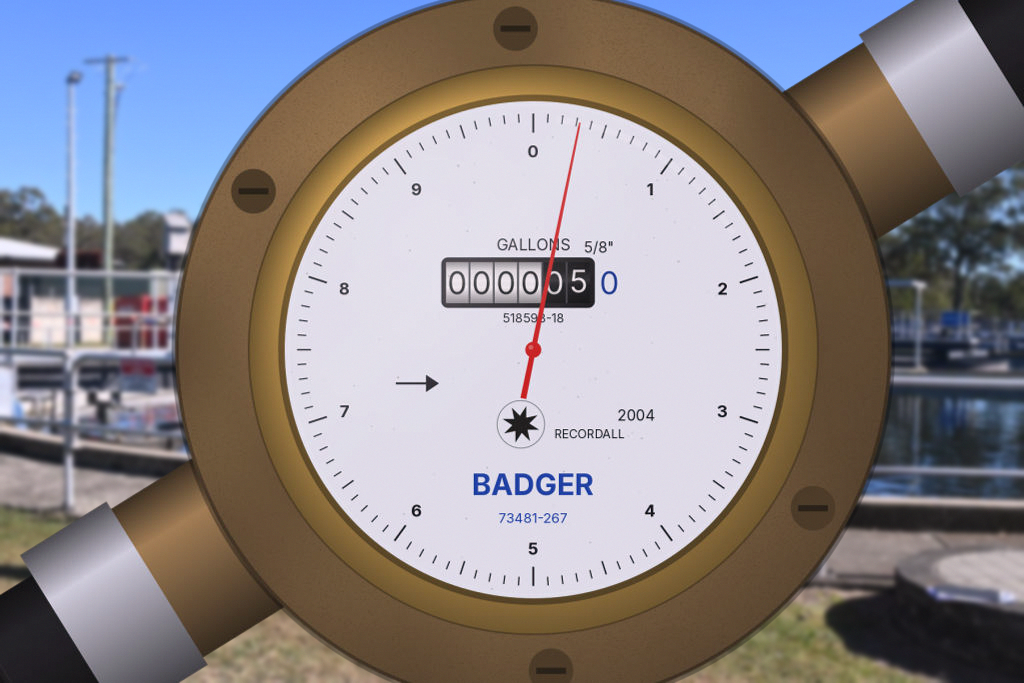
50.3 gal
